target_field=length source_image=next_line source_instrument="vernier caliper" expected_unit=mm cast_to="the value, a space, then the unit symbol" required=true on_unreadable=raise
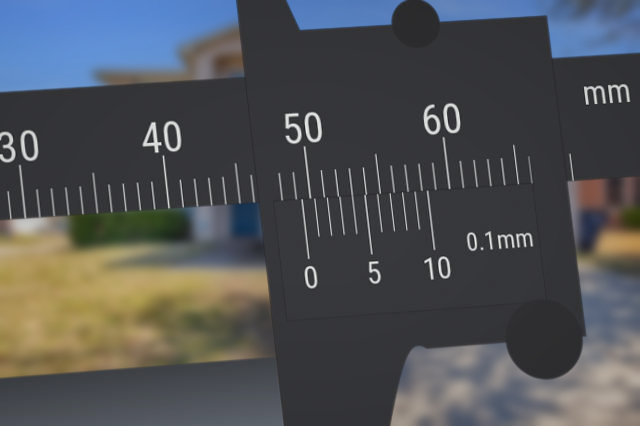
49.4 mm
